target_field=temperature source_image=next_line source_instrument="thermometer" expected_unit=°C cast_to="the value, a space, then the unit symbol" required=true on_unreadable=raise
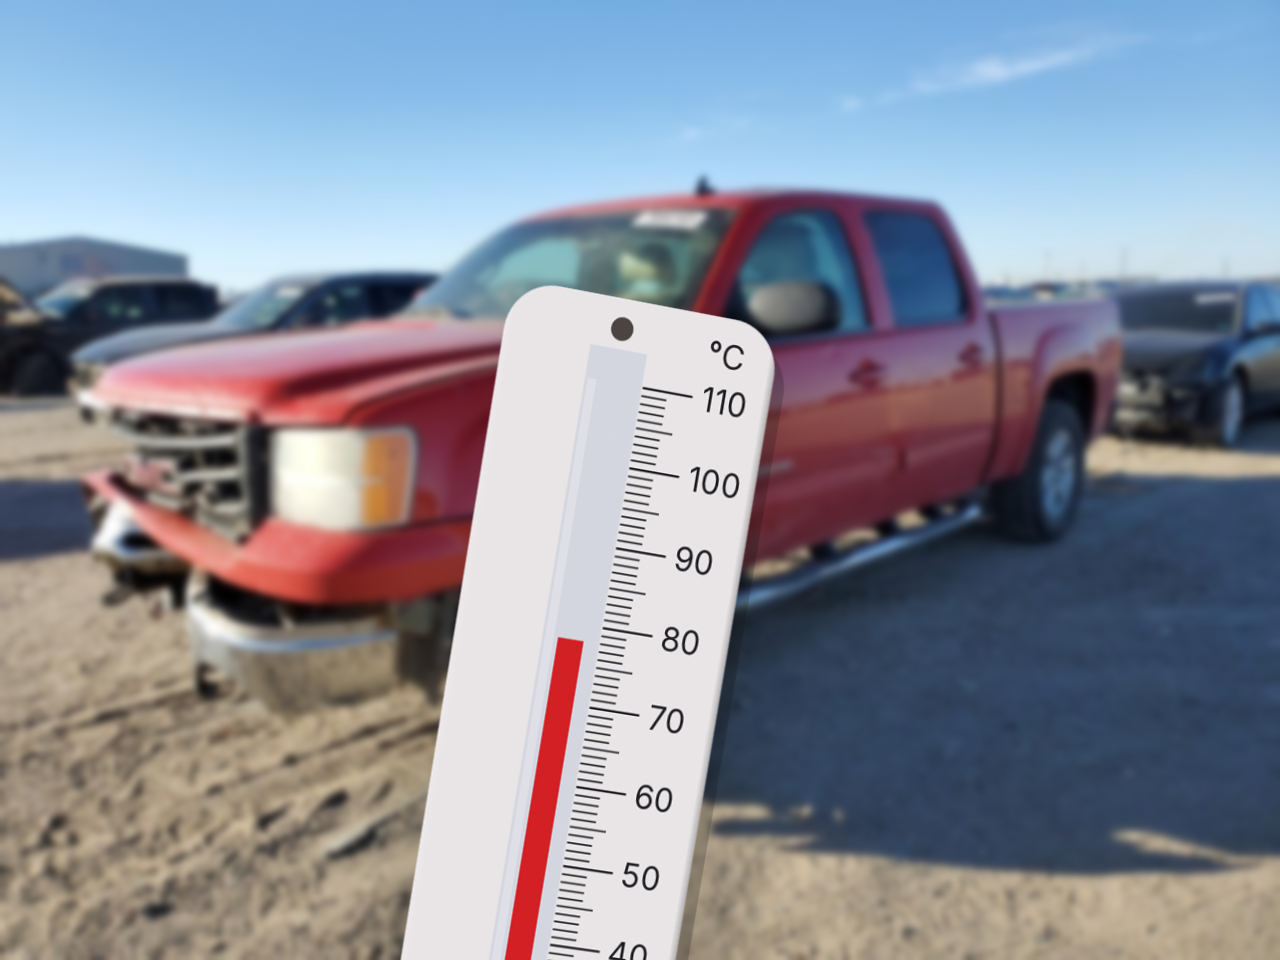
78 °C
